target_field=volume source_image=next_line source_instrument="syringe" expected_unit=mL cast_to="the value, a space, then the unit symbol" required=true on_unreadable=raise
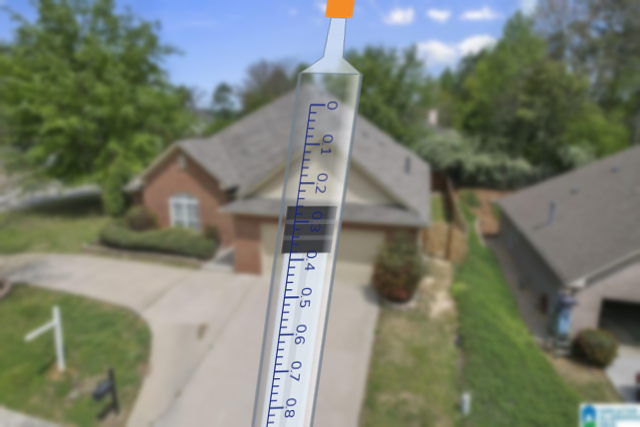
0.26 mL
